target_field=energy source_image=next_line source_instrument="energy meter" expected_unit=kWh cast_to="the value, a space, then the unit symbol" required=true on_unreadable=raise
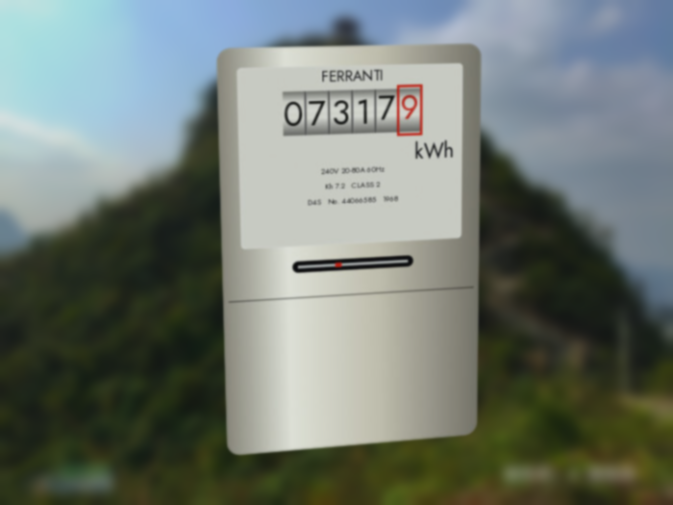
7317.9 kWh
